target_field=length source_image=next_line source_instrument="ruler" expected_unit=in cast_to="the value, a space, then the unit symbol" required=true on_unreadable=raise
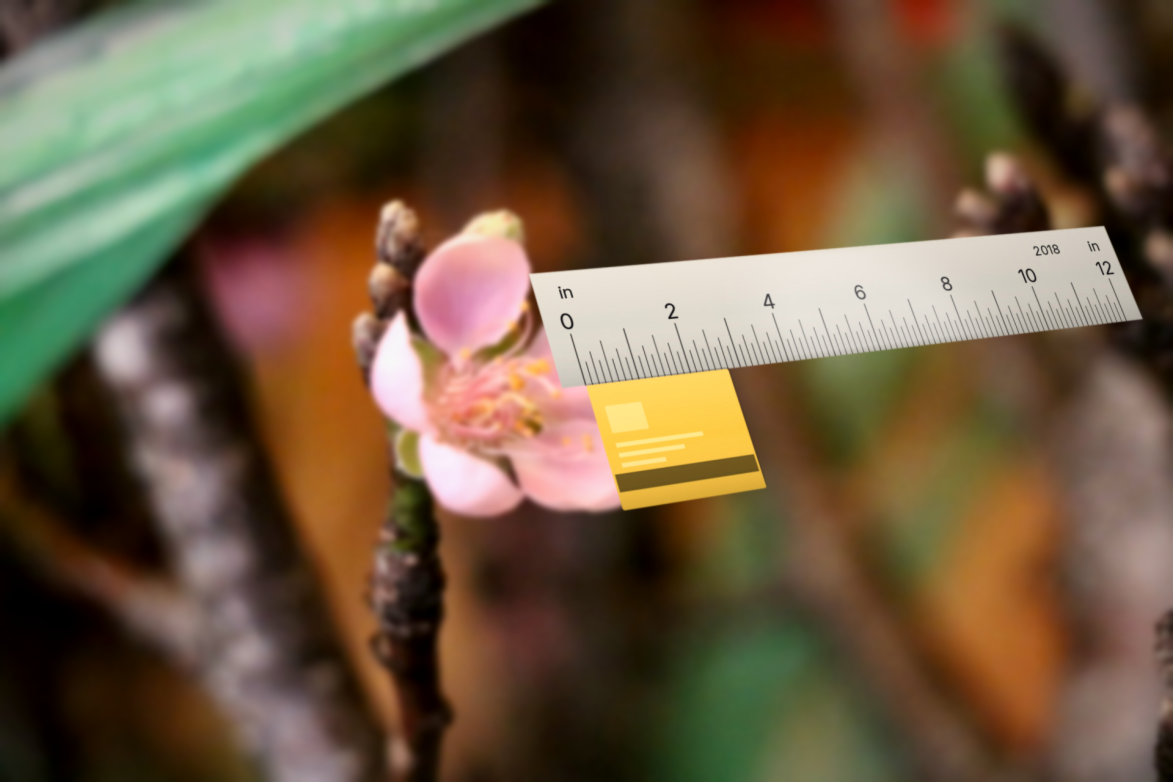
2.75 in
